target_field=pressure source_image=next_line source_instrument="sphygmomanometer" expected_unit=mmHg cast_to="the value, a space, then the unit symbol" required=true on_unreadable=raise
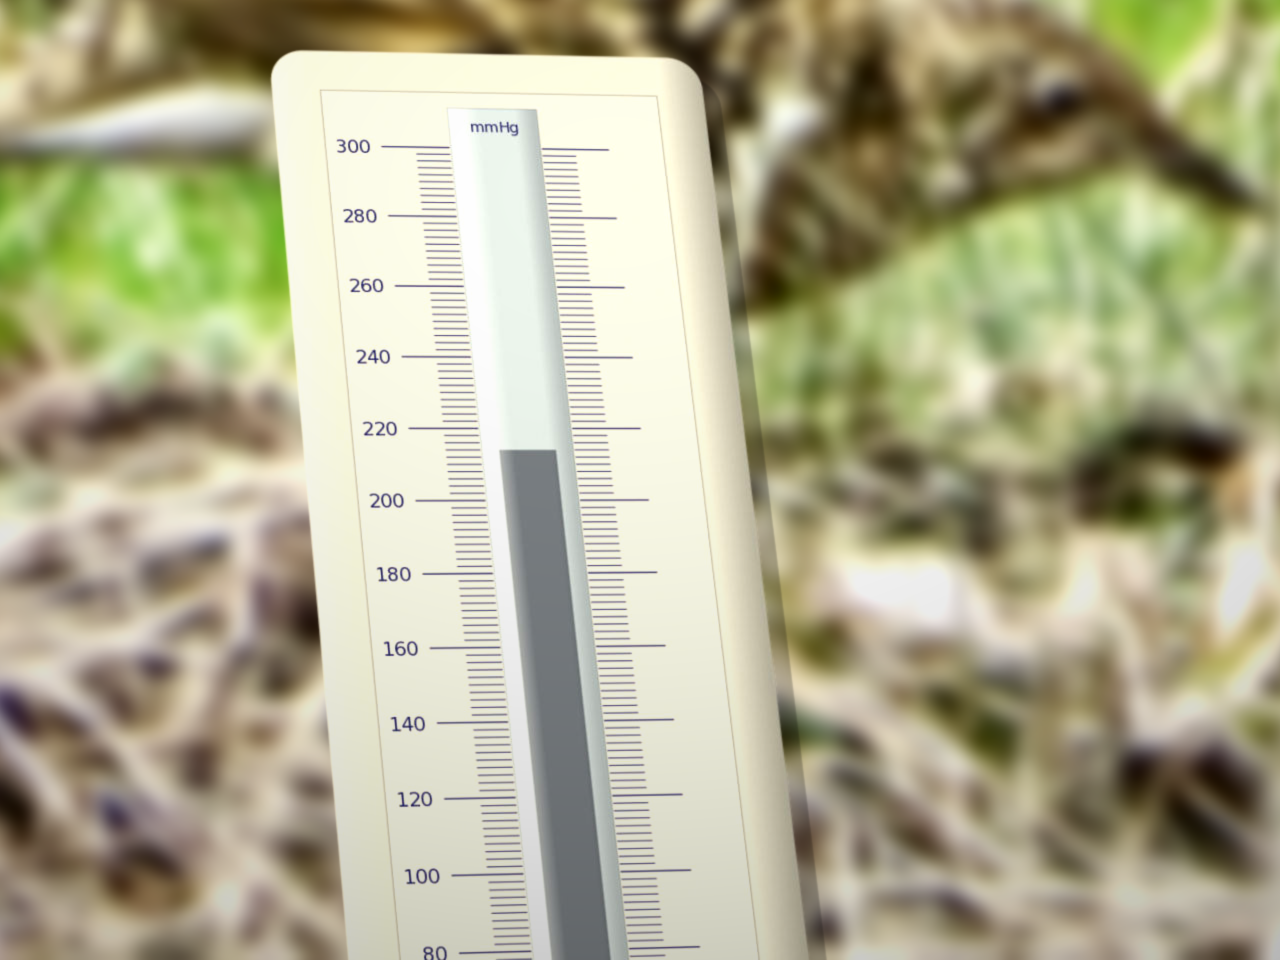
214 mmHg
